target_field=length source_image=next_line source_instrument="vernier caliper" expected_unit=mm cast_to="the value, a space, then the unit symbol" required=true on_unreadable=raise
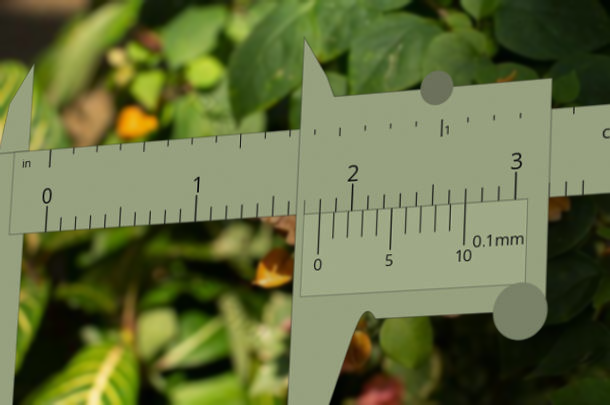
18.0 mm
